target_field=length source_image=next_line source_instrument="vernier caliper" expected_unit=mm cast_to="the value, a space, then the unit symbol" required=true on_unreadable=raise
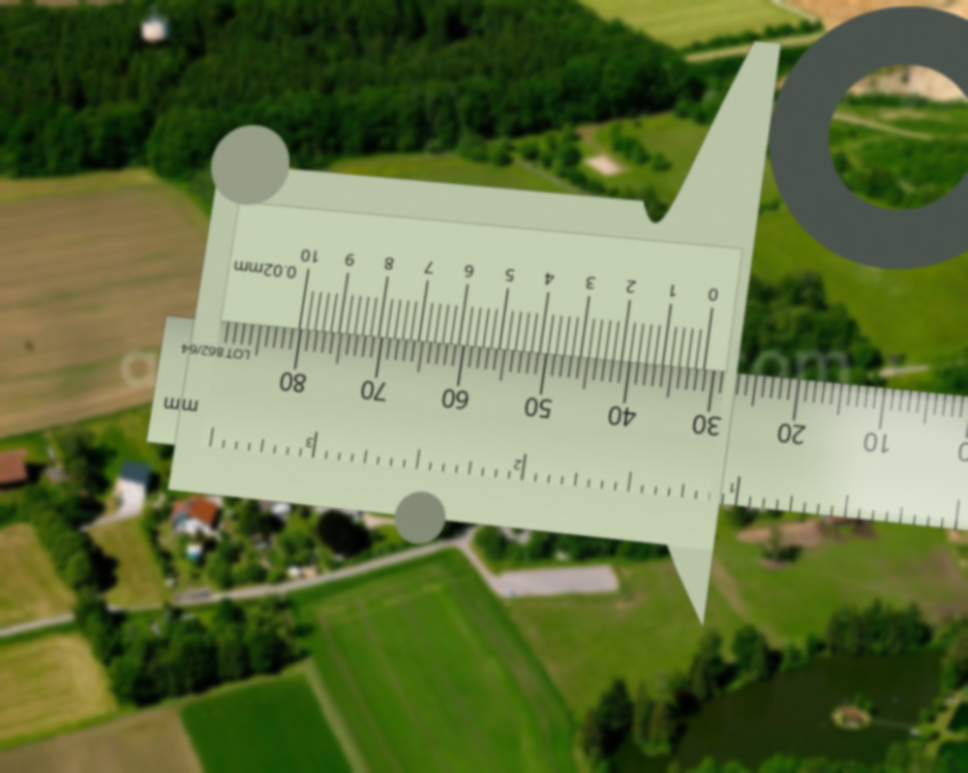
31.2 mm
